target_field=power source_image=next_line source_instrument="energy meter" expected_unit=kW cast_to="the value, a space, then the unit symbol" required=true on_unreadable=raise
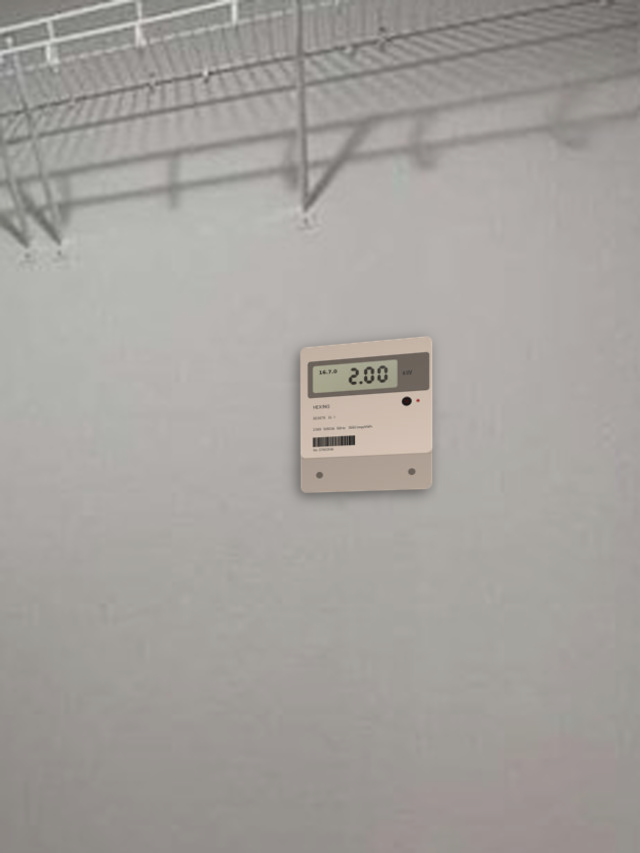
2.00 kW
